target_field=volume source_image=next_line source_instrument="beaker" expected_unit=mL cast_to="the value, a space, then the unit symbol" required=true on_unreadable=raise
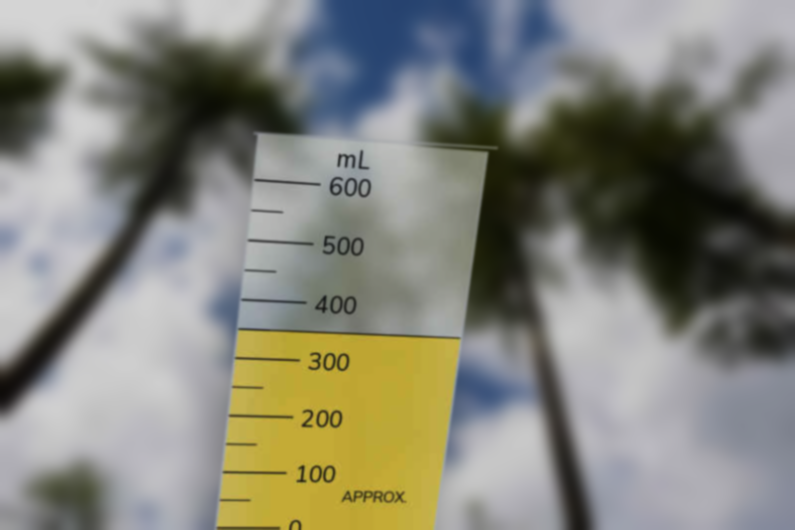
350 mL
